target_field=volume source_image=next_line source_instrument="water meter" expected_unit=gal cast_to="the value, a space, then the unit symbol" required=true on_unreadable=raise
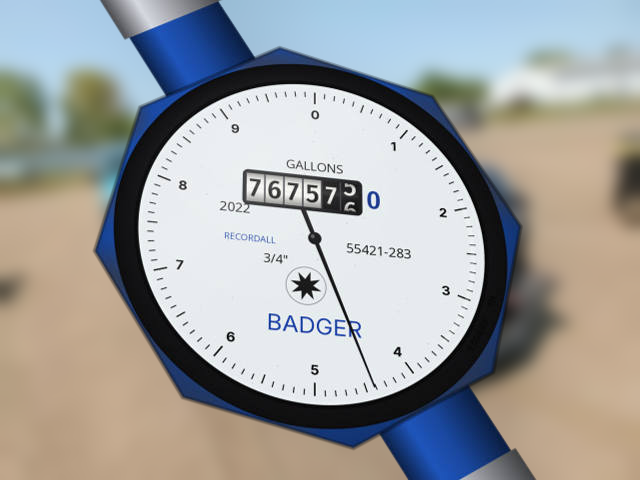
7675754.4 gal
